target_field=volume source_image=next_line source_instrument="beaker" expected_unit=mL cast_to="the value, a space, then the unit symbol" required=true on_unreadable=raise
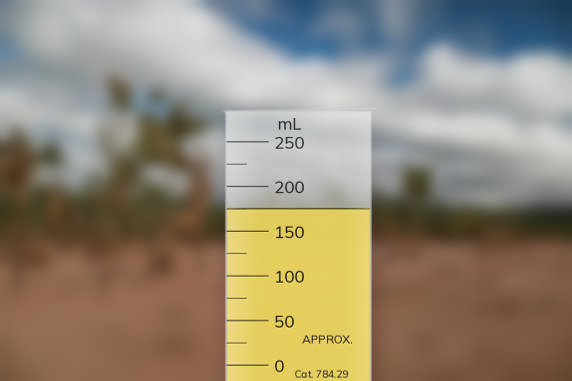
175 mL
